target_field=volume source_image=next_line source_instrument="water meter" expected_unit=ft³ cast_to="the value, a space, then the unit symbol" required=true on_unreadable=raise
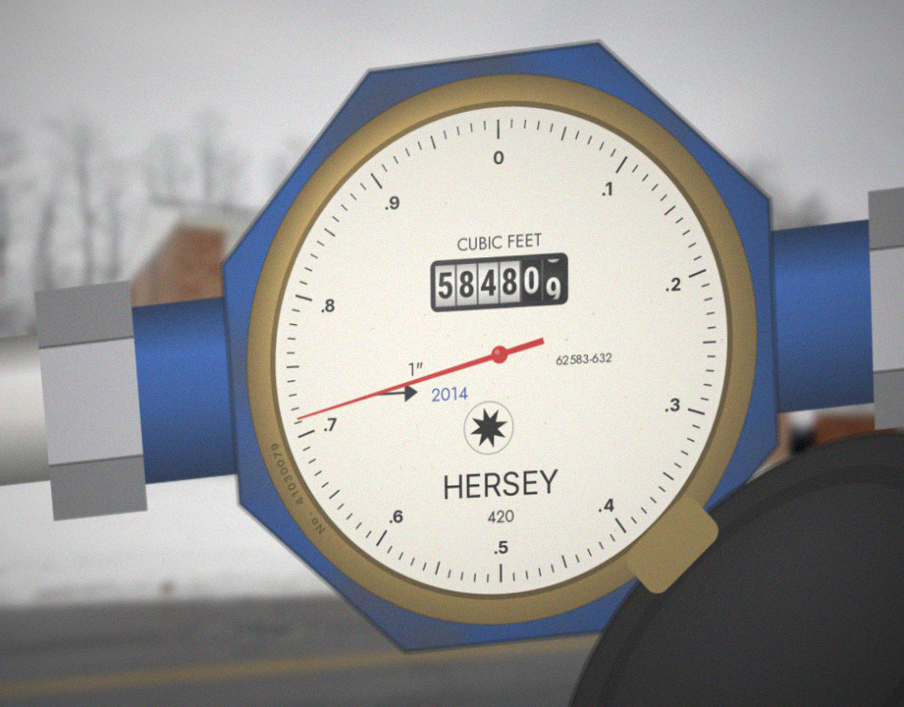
584808.71 ft³
